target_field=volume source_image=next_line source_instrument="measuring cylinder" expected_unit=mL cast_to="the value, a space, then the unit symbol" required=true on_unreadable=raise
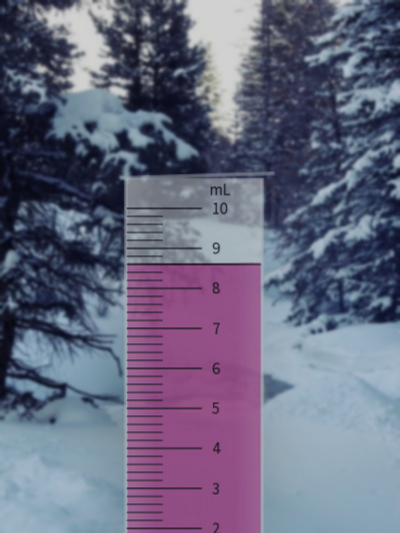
8.6 mL
